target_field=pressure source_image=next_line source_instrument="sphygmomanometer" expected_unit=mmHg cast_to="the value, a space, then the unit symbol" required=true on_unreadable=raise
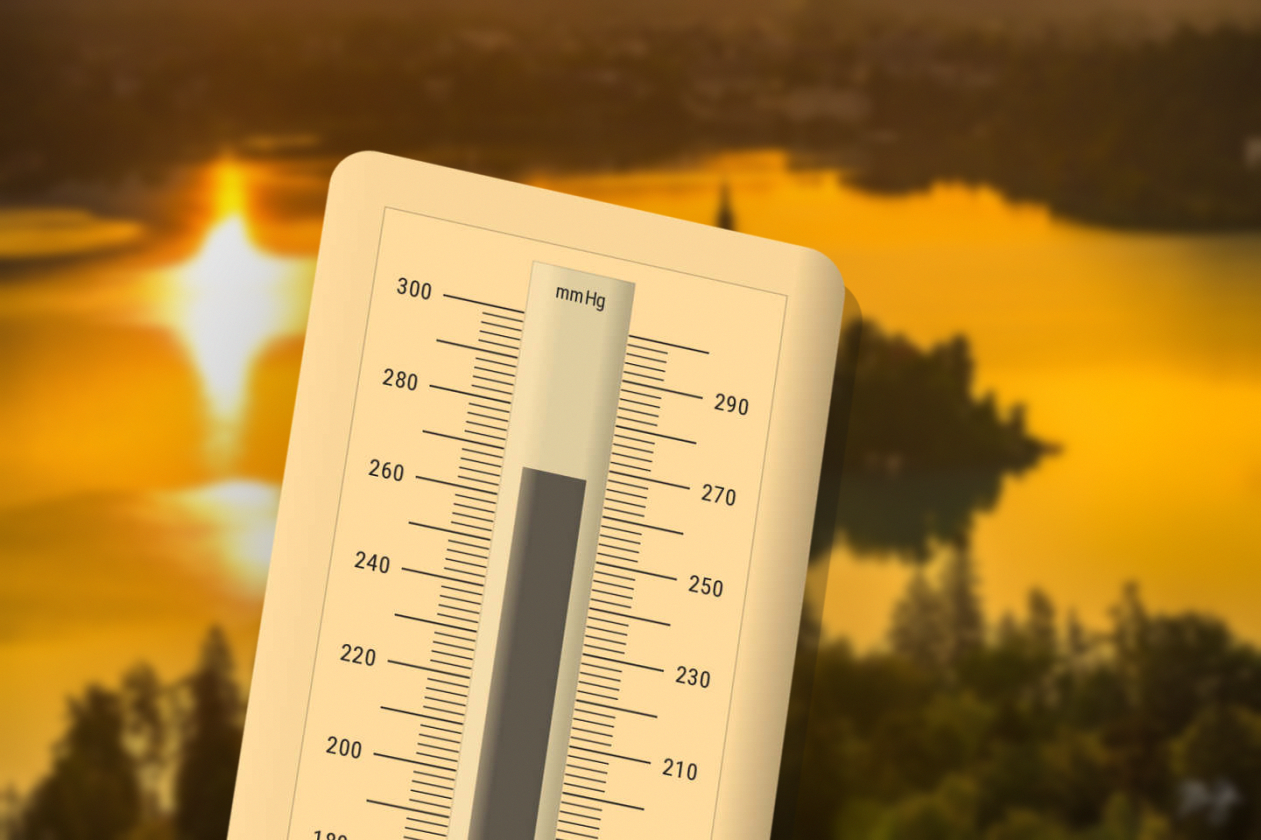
267 mmHg
